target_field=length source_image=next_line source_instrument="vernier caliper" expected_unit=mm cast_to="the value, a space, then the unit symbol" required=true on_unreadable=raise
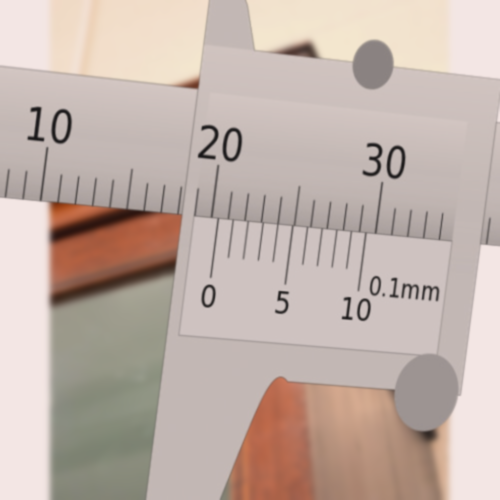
20.4 mm
